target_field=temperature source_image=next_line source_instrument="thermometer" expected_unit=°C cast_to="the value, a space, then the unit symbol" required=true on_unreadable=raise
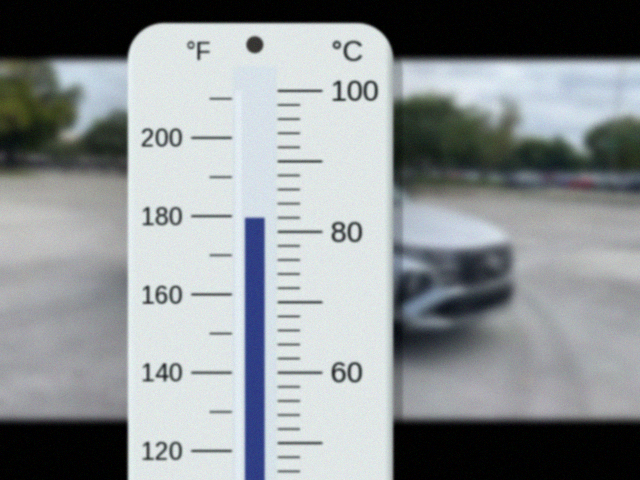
82 °C
